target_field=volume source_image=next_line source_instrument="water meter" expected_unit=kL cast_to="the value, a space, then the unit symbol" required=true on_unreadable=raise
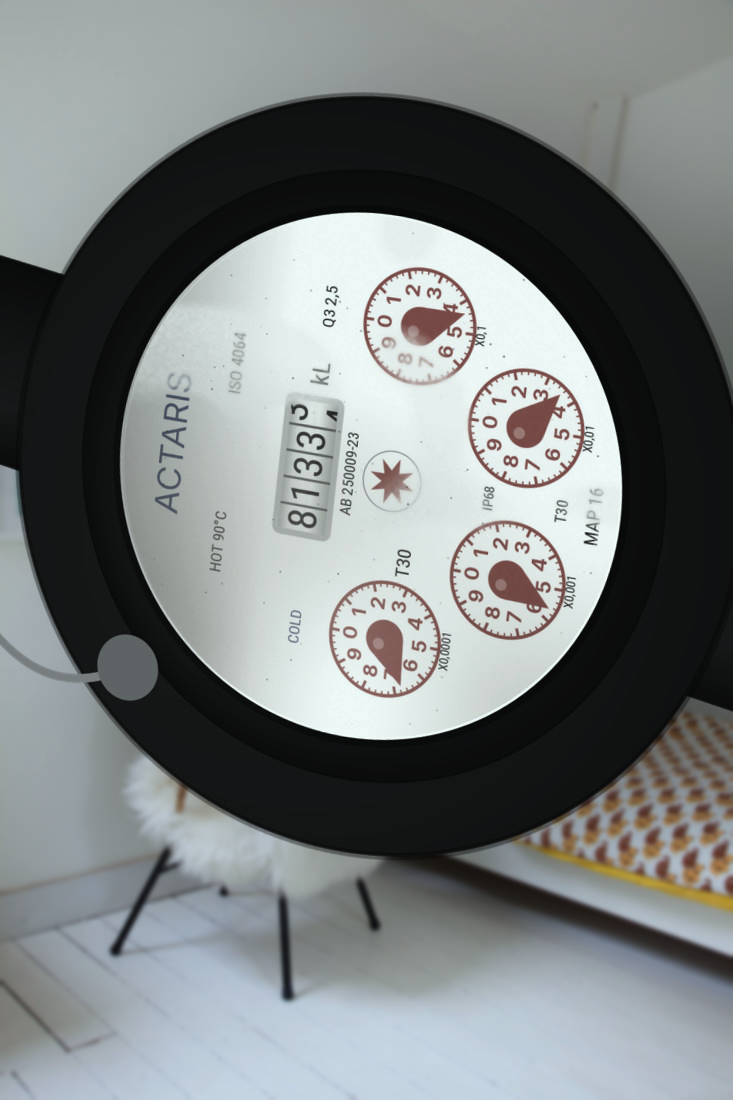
81333.4356 kL
